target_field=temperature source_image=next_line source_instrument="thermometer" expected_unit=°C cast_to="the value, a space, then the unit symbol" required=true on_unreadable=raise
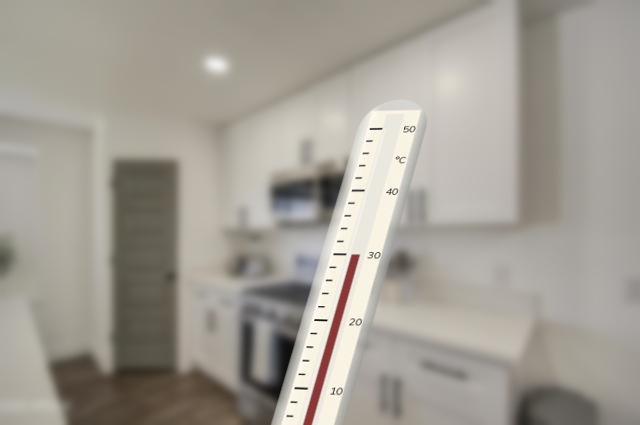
30 °C
